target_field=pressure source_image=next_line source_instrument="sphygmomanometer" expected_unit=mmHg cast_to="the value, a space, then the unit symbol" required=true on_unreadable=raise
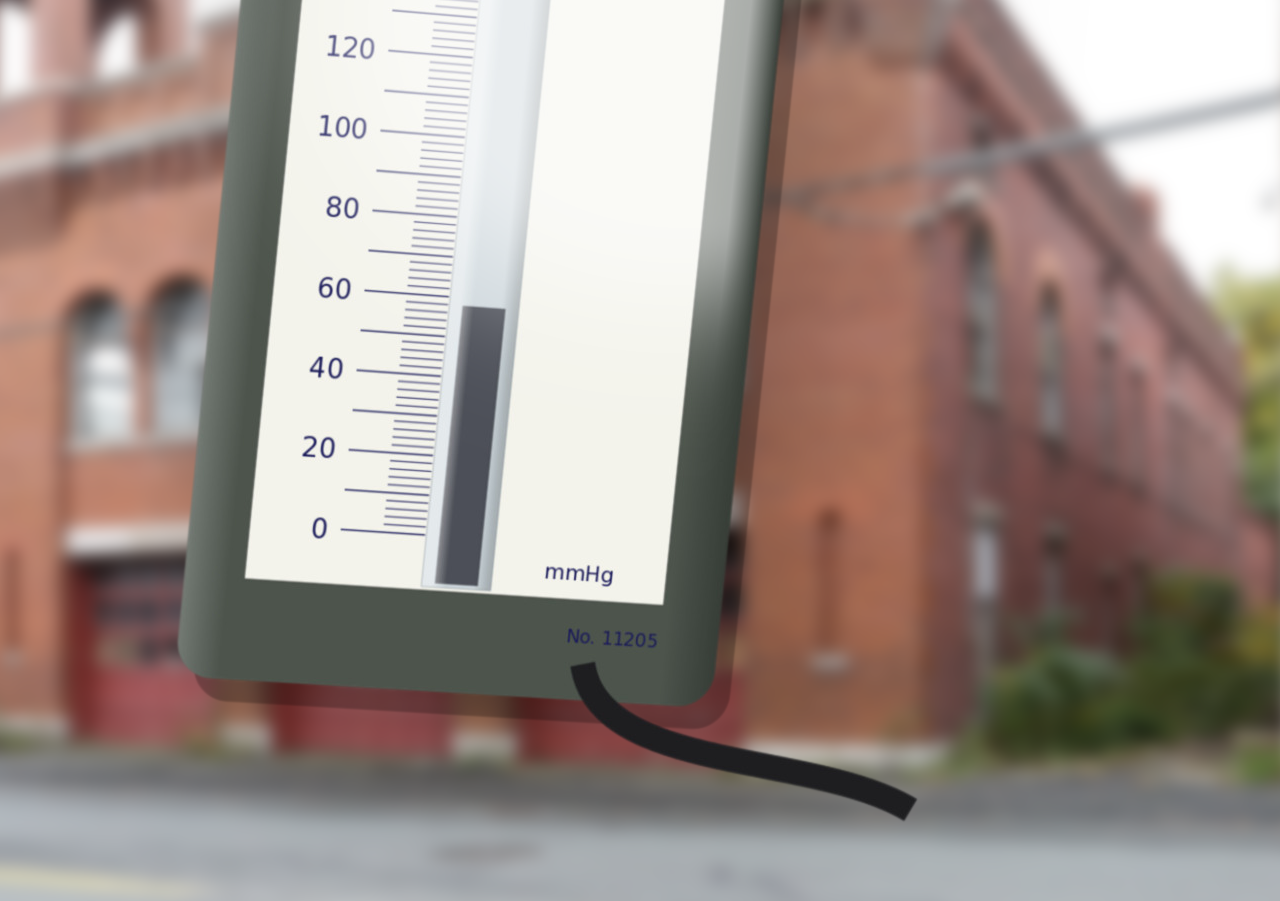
58 mmHg
